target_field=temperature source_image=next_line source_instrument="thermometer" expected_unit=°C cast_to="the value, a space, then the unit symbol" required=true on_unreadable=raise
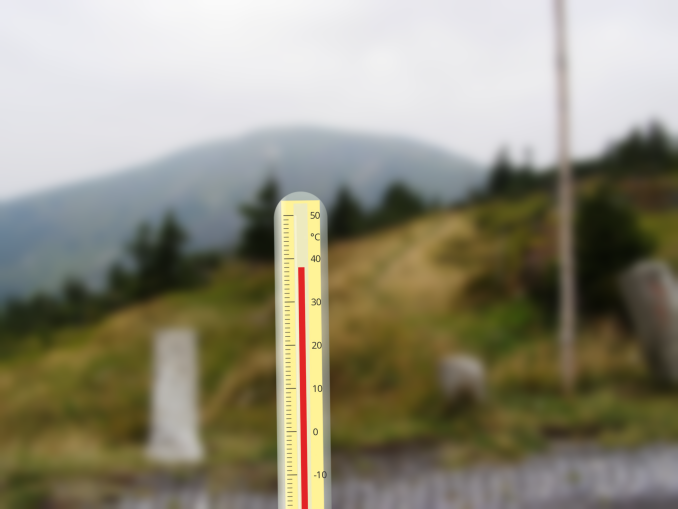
38 °C
